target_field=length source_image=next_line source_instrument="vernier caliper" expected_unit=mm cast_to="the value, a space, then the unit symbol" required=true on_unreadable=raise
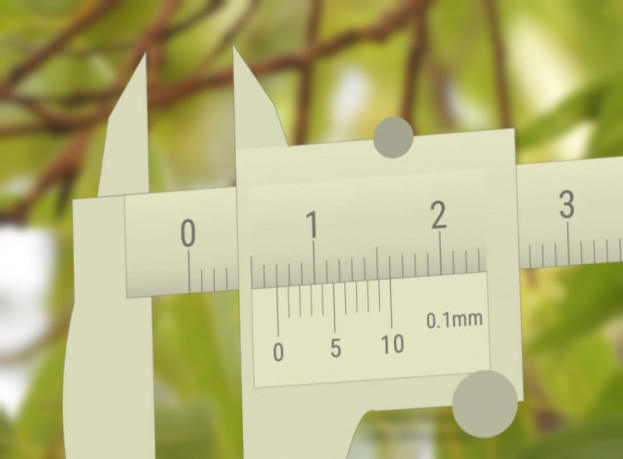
7.0 mm
